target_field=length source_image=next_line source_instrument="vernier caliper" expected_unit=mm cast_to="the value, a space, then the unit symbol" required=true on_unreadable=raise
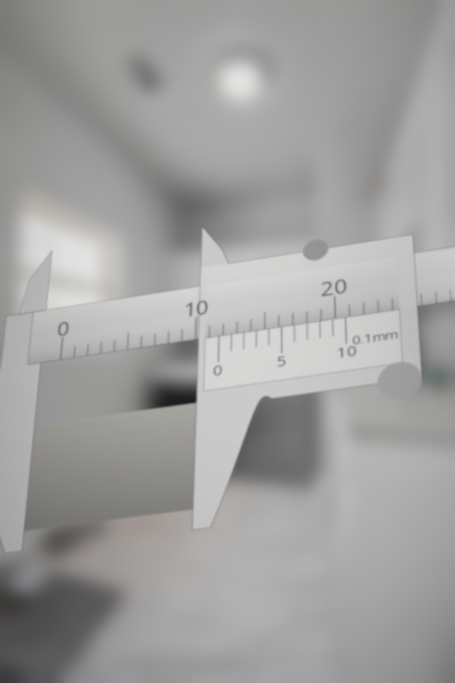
11.7 mm
